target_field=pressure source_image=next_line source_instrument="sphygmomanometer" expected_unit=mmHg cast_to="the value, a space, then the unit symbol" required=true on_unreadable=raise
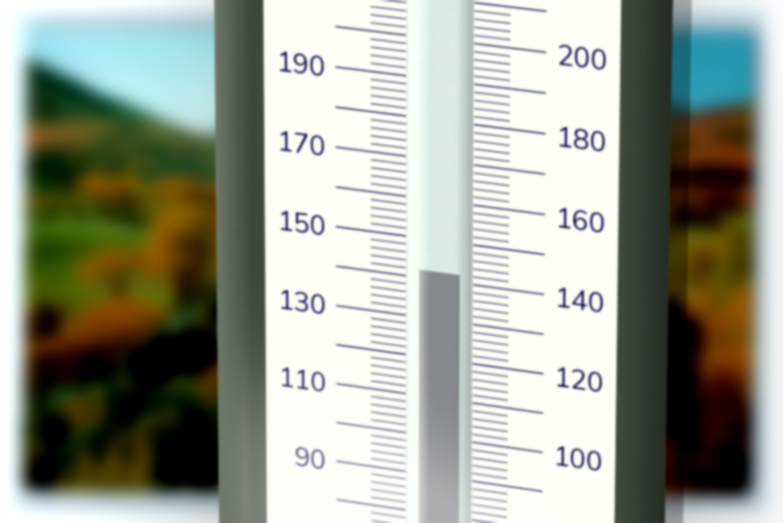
142 mmHg
